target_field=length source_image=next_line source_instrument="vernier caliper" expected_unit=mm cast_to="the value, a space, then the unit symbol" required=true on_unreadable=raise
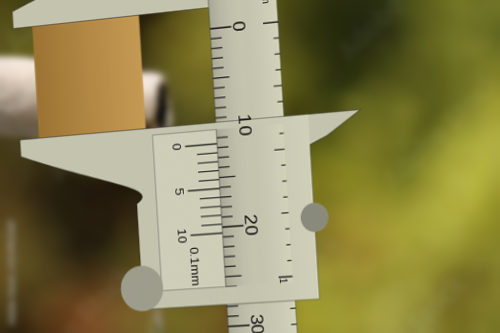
11.6 mm
